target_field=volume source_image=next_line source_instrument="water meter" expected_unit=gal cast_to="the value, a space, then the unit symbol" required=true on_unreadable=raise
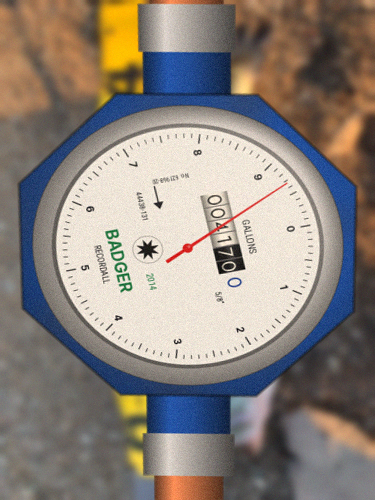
41699.3 gal
